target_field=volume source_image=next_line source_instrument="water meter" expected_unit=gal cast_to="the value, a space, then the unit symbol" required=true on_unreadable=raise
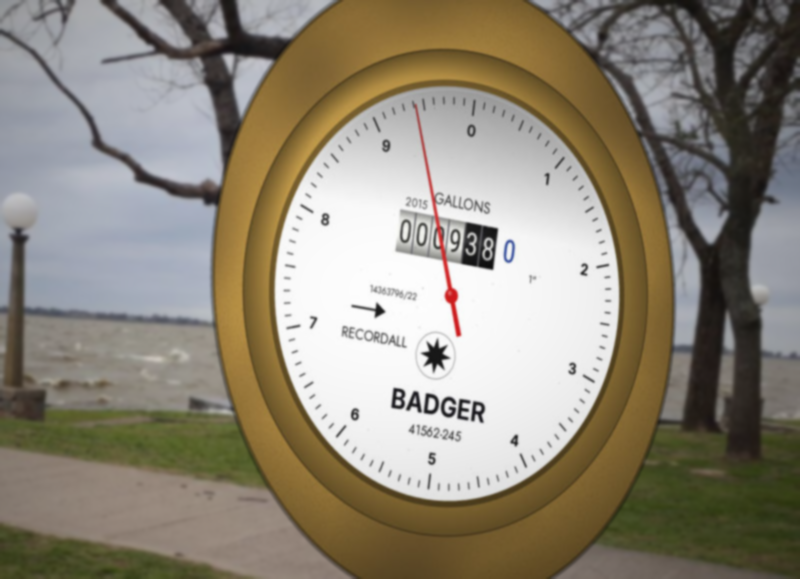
9379.4 gal
